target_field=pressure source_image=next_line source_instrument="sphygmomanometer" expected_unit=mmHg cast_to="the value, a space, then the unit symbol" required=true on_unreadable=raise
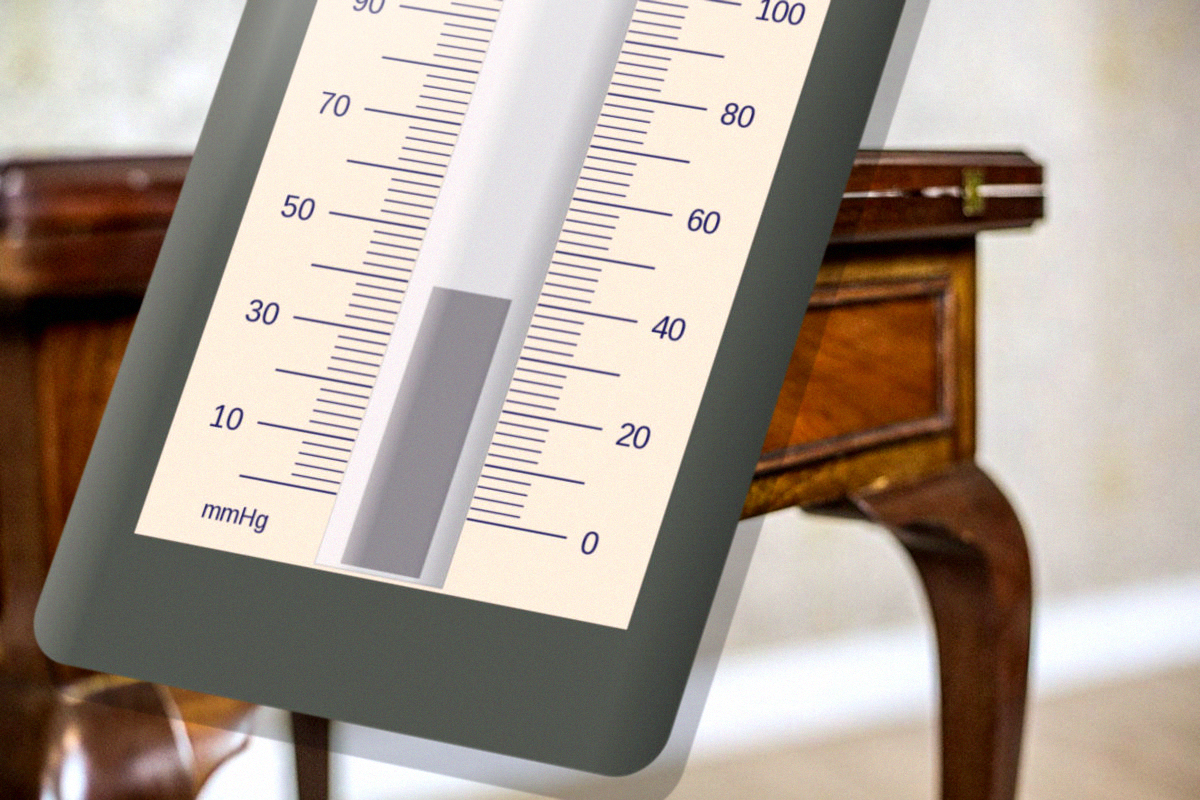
40 mmHg
